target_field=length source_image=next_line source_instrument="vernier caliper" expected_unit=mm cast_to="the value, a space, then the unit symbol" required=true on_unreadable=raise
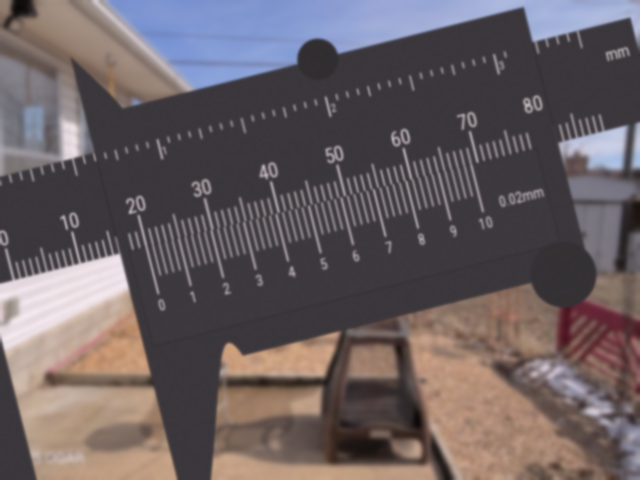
20.0 mm
